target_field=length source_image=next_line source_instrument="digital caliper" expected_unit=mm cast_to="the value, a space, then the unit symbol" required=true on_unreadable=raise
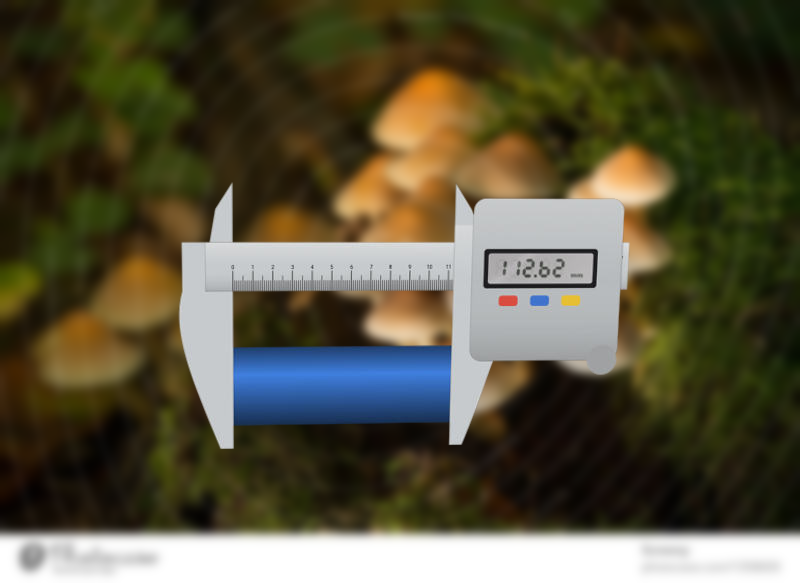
112.62 mm
